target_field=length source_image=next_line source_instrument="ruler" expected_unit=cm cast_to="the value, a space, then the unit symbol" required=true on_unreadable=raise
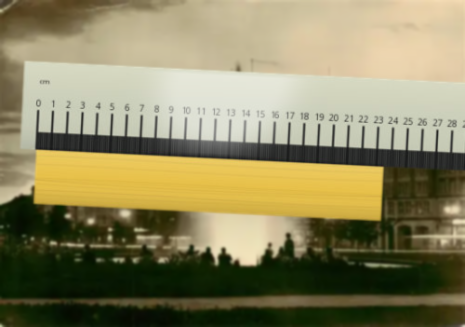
23.5 cm
